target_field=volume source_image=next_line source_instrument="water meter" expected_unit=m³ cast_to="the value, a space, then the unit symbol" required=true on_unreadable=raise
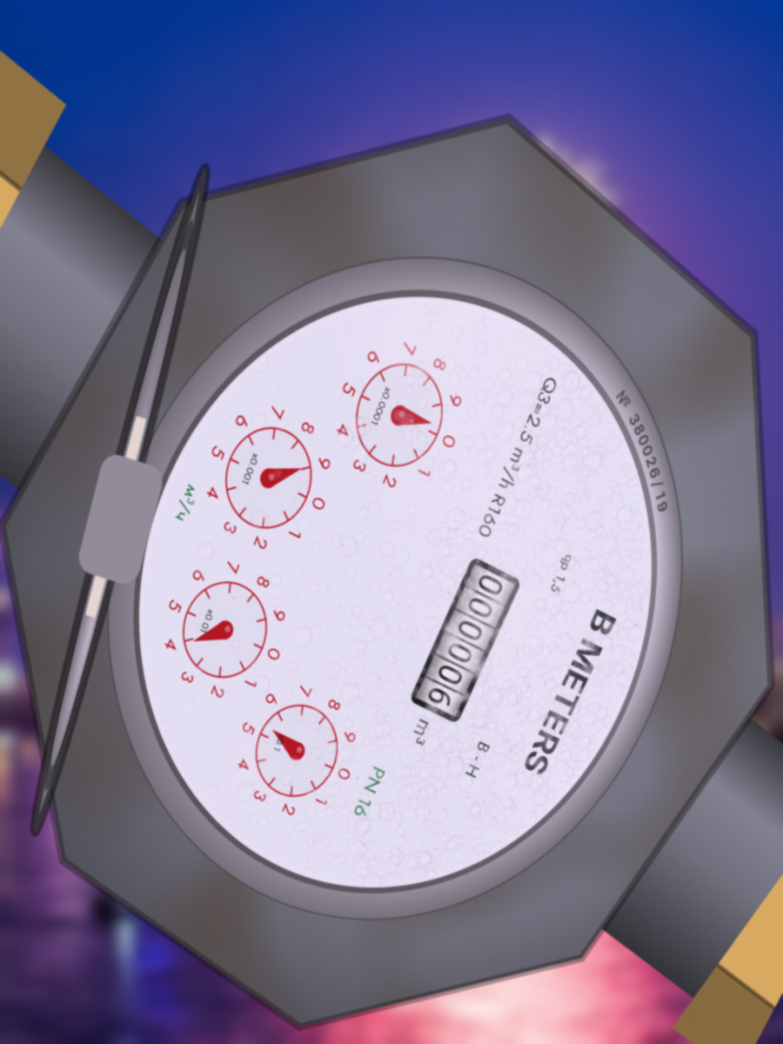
6.5389 m³
